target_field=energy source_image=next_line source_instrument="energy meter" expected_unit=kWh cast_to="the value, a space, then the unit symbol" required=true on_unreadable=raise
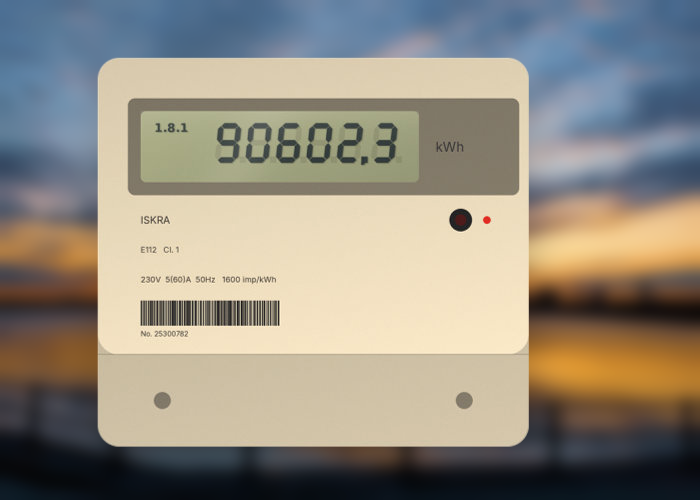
90602.3 kWh
